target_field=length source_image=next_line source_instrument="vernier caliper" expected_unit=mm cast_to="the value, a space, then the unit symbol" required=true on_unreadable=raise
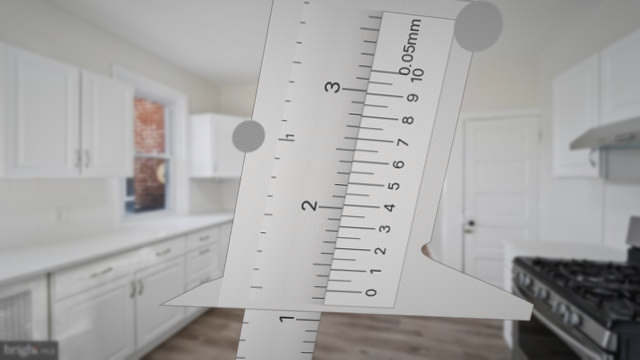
12.7 mm
